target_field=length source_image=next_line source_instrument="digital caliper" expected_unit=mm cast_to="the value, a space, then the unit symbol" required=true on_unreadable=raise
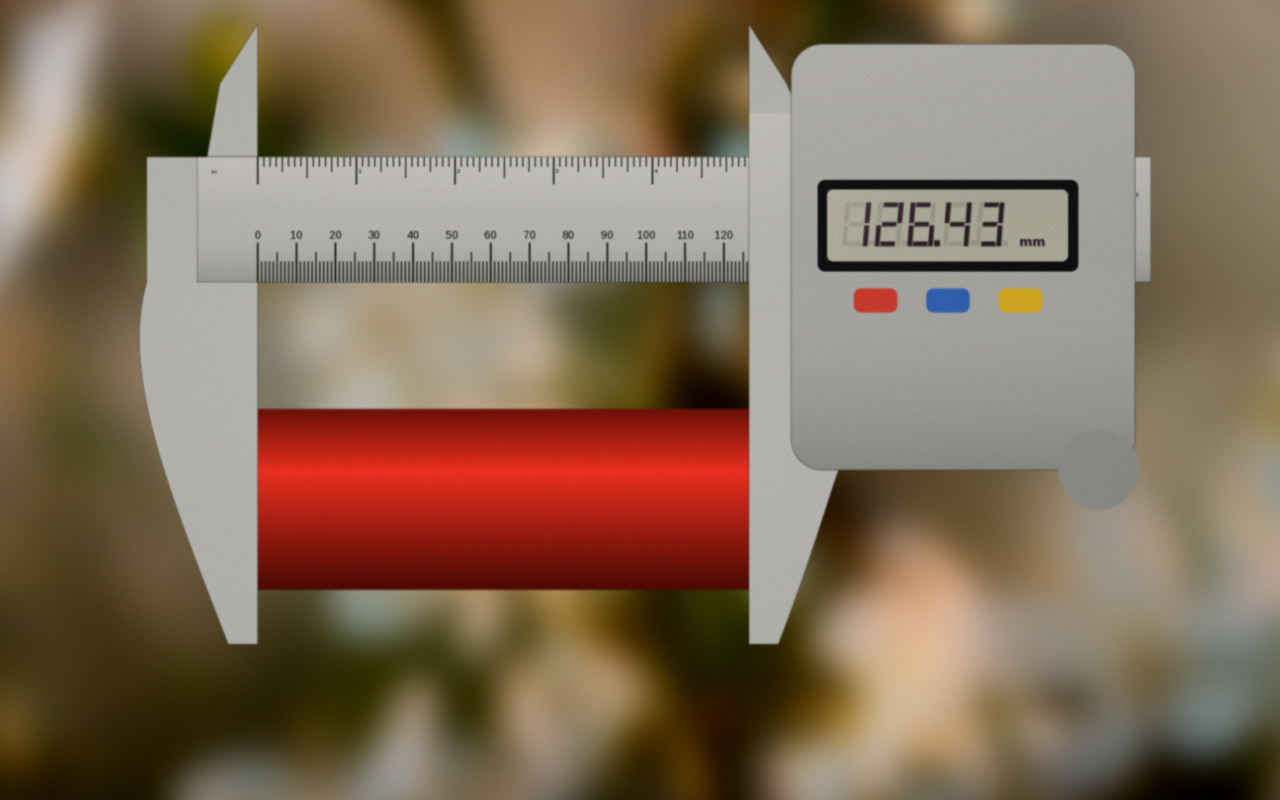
126.43 mm
